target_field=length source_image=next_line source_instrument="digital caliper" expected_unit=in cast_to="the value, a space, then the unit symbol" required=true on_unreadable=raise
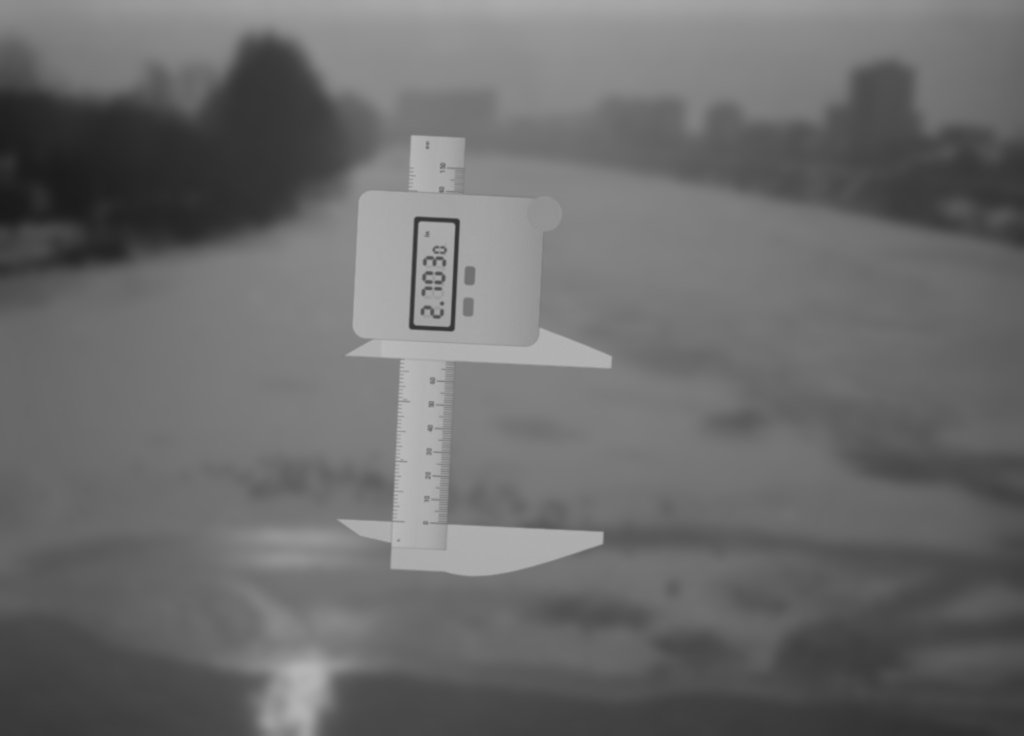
2.7030 in
